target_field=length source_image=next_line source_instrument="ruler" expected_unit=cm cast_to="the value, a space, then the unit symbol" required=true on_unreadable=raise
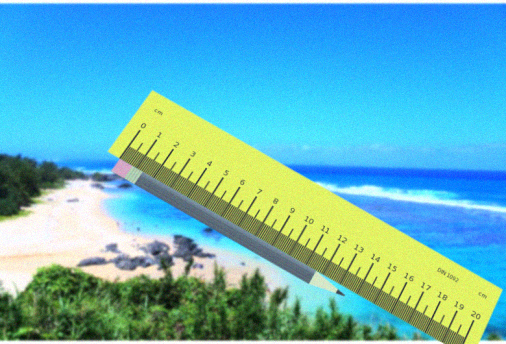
13.5 cm
